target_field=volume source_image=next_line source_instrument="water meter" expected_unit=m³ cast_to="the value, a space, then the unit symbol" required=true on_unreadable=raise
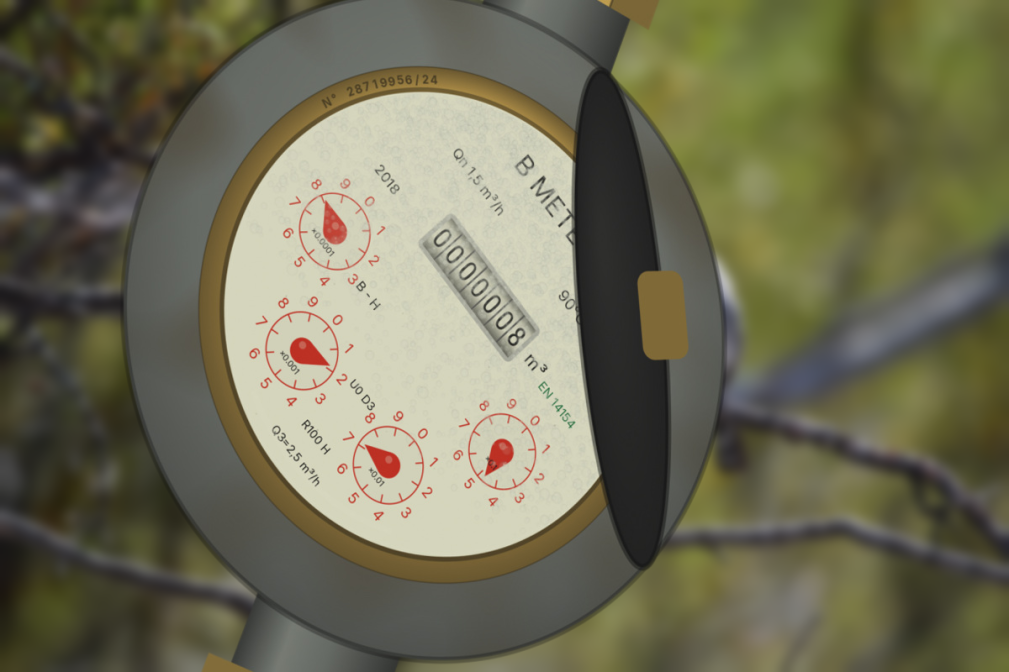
8.4718 m³
